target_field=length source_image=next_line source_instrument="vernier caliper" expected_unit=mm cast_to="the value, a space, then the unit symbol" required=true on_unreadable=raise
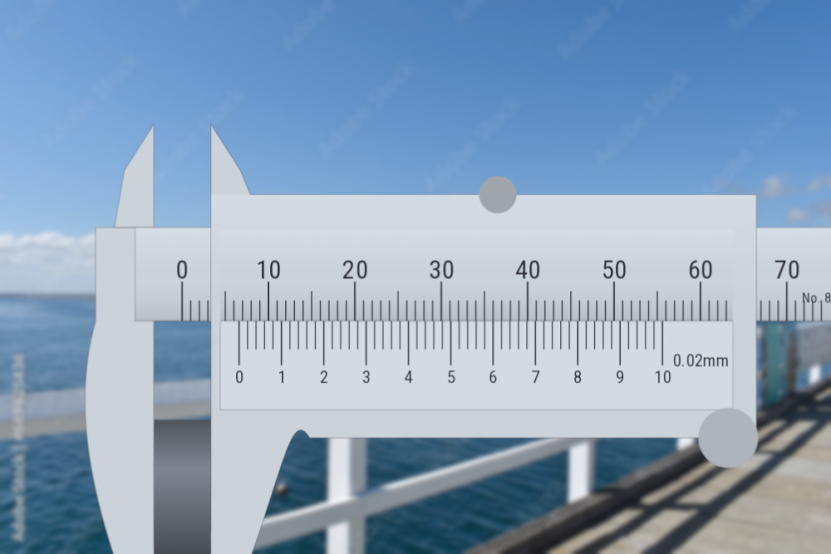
6.6 mm
